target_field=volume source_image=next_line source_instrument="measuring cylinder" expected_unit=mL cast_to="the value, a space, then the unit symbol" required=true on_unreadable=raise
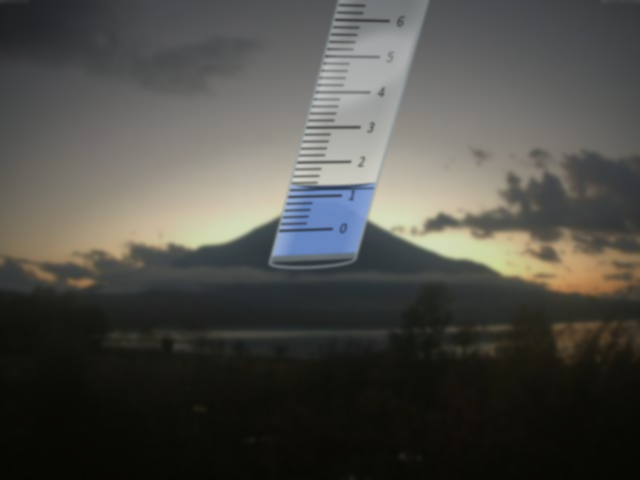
1.2 mL
